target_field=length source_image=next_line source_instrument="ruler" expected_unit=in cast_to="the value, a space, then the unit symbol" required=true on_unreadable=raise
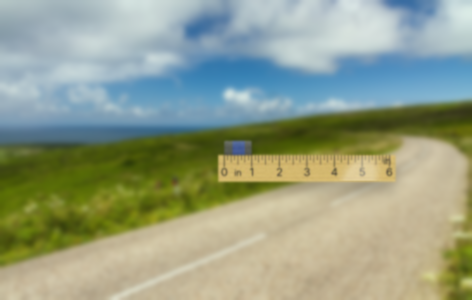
1 in
